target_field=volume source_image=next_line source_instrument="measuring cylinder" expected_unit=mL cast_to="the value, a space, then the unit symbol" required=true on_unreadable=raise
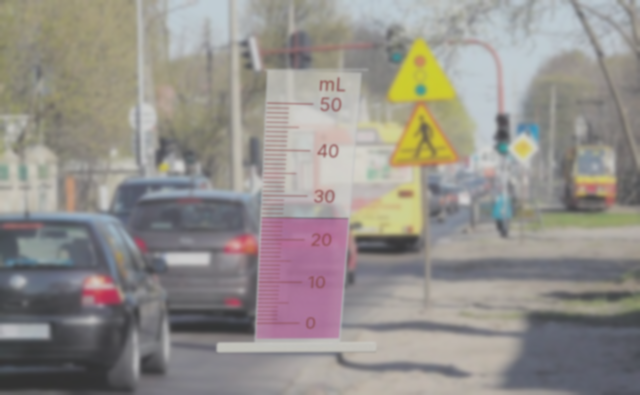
25 mL
